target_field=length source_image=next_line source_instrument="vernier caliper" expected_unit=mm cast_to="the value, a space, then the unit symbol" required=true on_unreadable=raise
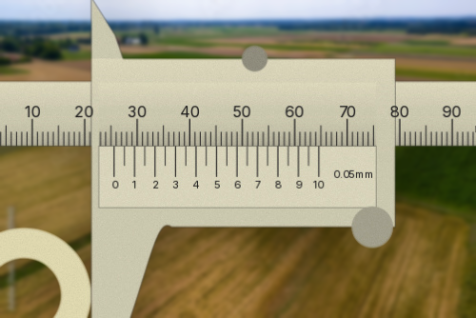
25.6 mm
